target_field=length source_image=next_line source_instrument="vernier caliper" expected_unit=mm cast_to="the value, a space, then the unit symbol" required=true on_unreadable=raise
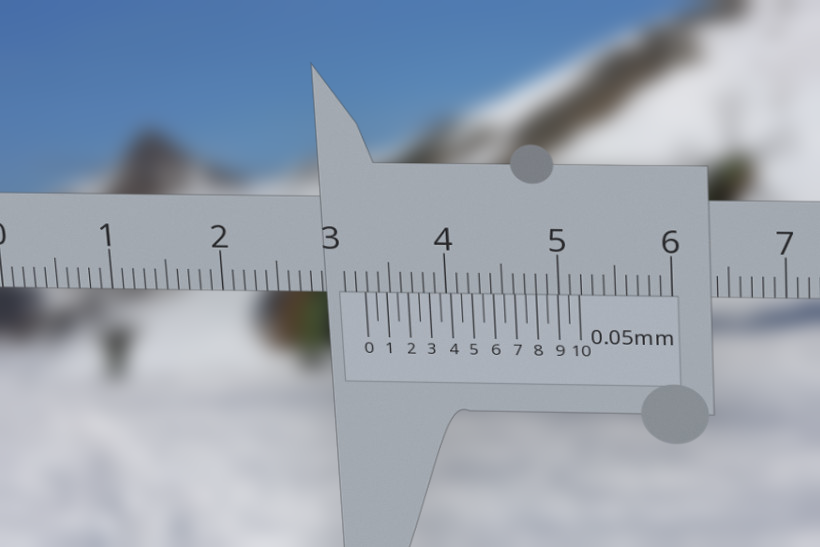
32.8 mm
